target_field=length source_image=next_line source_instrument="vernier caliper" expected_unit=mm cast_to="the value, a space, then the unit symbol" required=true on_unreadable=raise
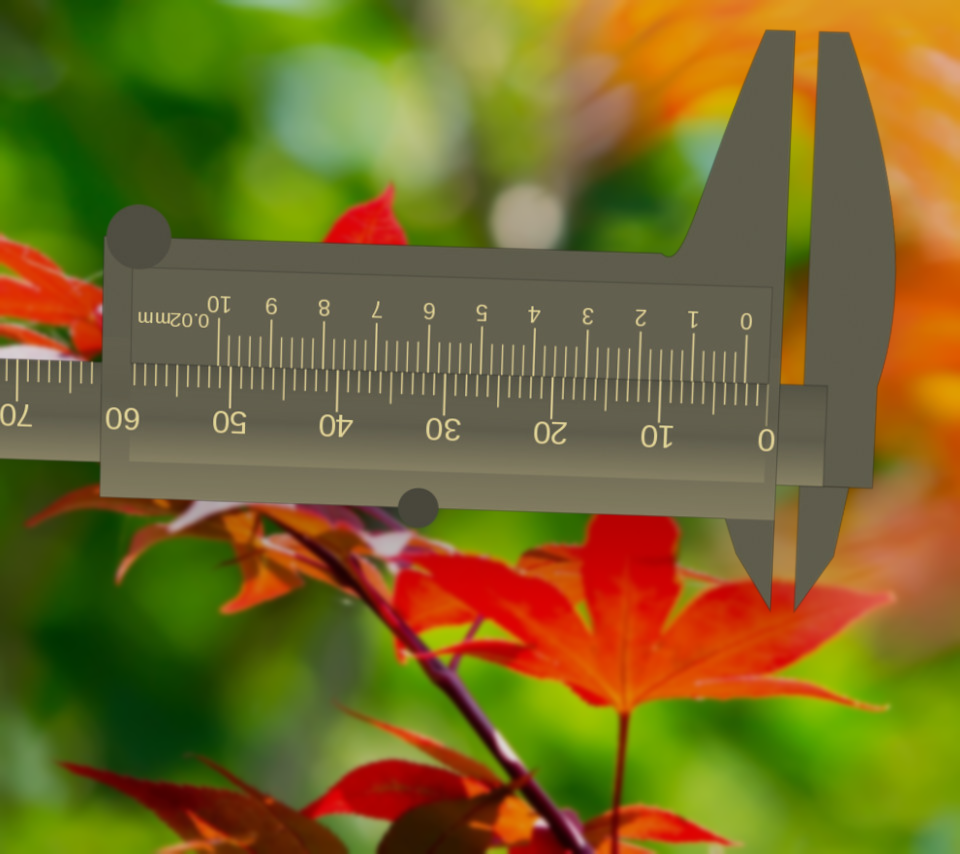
2.2 mm
